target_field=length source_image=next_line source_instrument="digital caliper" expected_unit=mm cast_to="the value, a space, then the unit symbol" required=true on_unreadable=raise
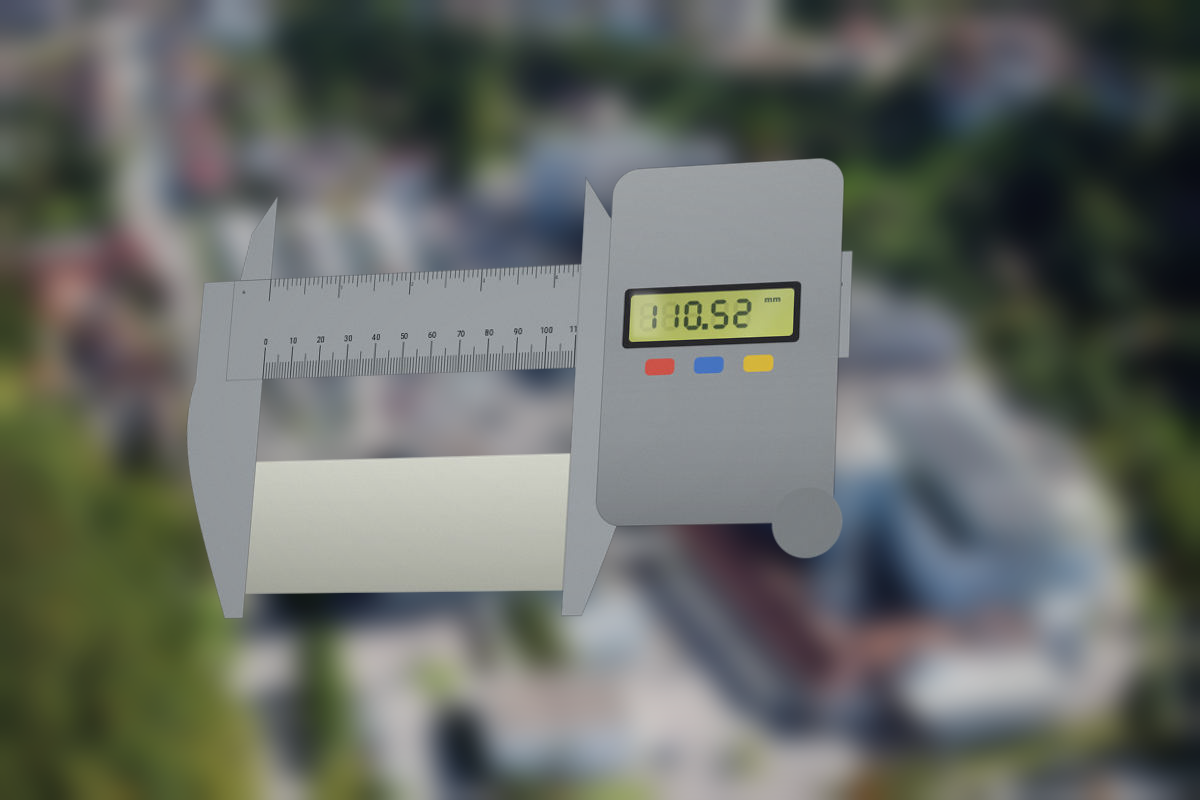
110.52 mm
